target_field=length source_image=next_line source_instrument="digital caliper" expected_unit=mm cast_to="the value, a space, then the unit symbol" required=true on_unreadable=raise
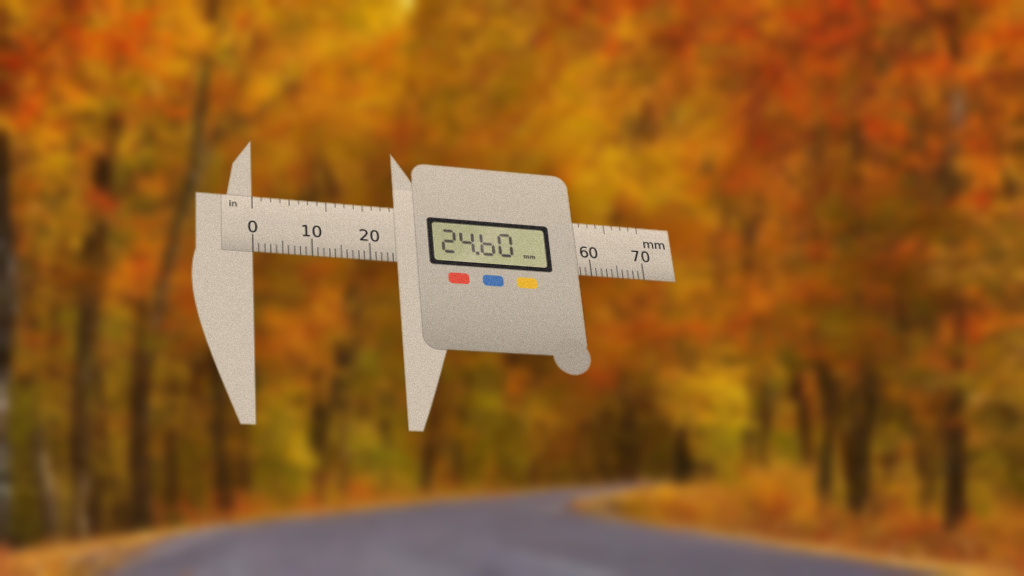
24.60 mm
